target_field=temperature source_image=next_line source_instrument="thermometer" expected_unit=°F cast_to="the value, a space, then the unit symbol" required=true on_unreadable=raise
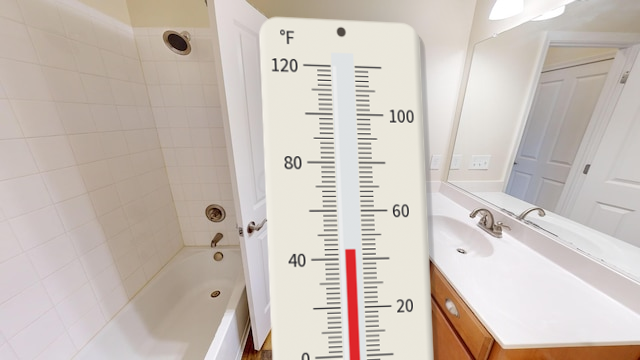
44 °F
